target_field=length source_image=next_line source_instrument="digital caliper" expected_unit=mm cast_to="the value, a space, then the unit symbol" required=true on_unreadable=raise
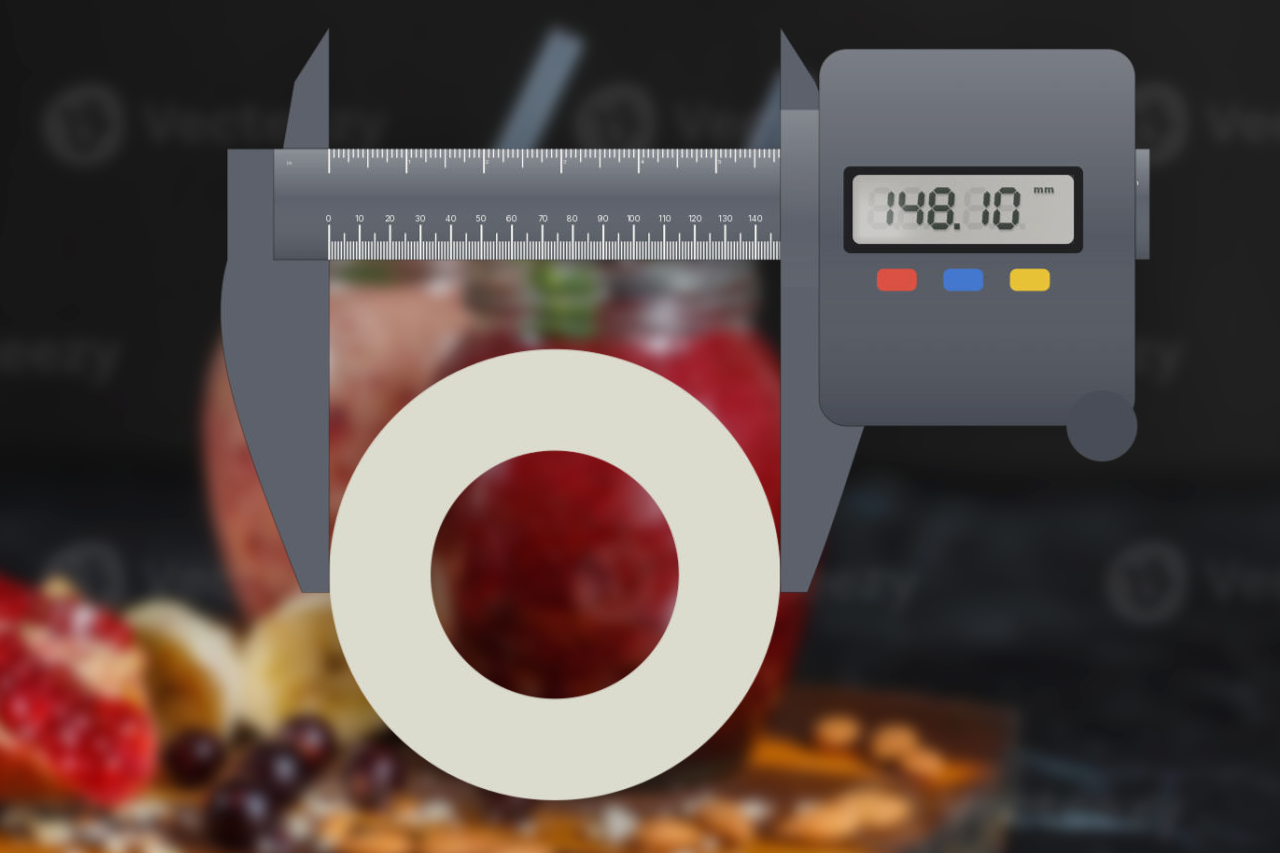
148.10 mm
